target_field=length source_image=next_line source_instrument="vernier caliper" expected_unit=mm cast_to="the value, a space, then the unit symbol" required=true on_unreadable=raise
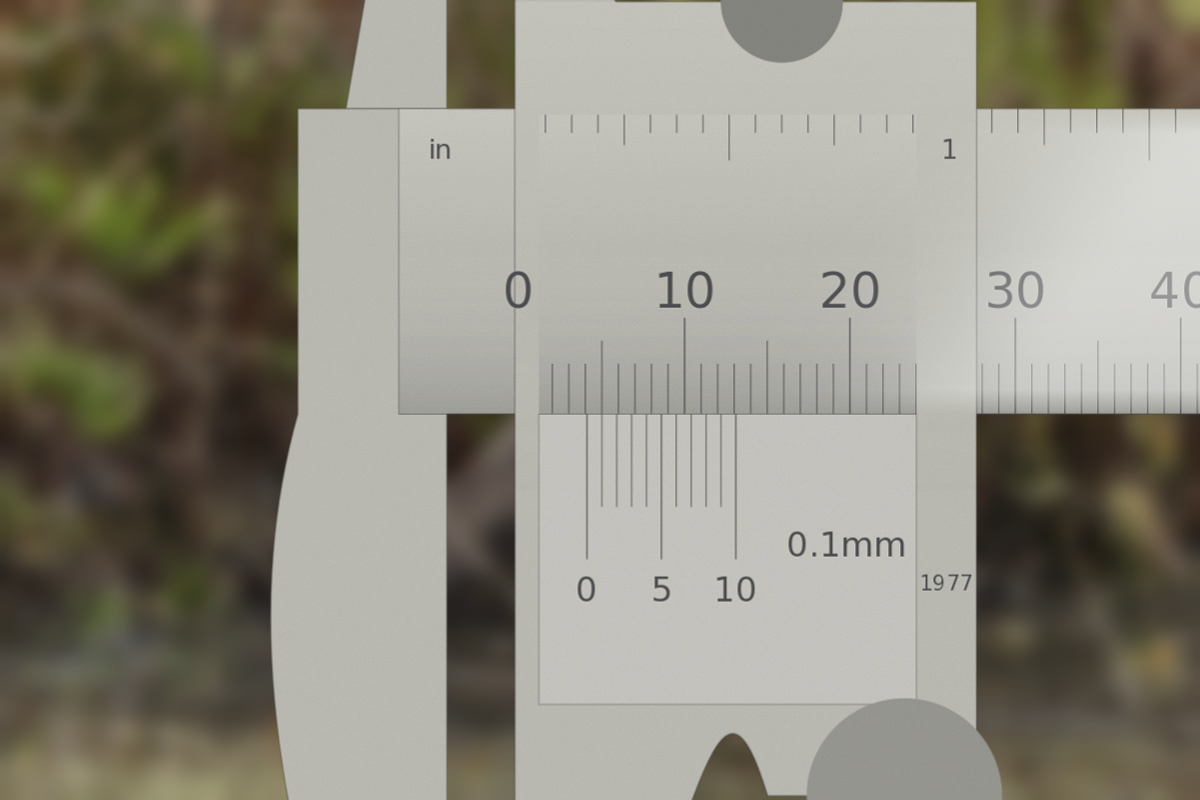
4.1 mm
